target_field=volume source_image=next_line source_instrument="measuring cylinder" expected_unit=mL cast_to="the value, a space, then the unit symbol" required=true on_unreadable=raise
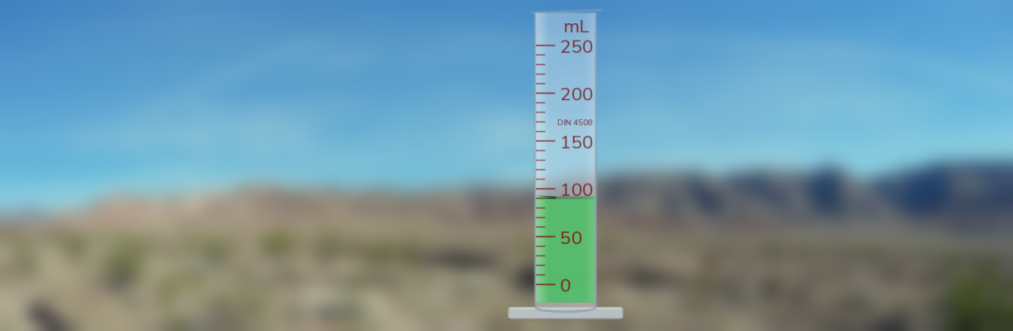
90 mL
